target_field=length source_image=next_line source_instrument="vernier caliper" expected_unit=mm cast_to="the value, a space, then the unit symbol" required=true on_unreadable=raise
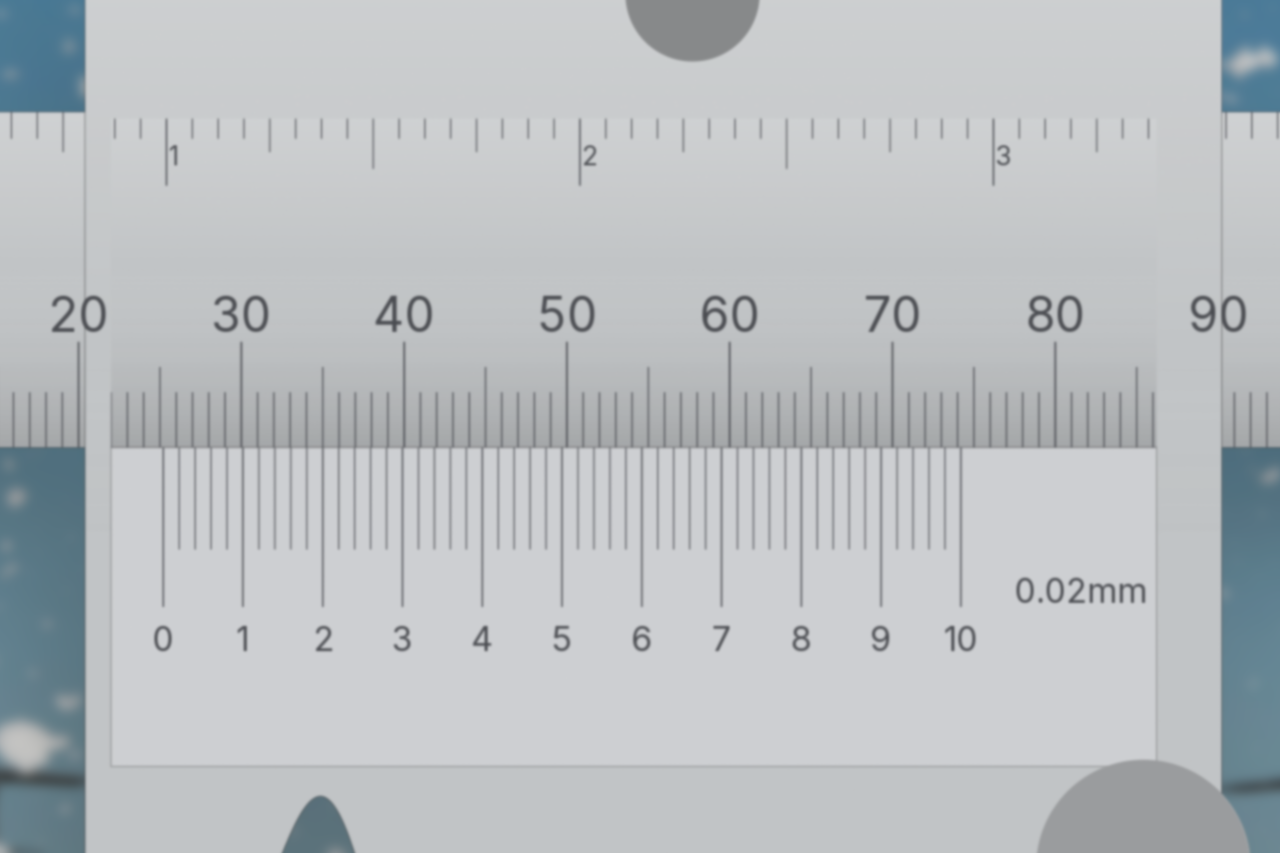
25.2 mm
